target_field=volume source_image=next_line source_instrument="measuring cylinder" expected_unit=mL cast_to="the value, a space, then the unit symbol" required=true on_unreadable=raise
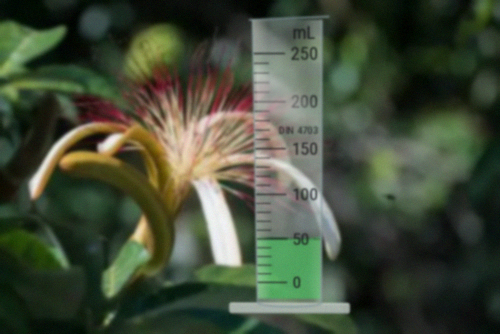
50 mL
